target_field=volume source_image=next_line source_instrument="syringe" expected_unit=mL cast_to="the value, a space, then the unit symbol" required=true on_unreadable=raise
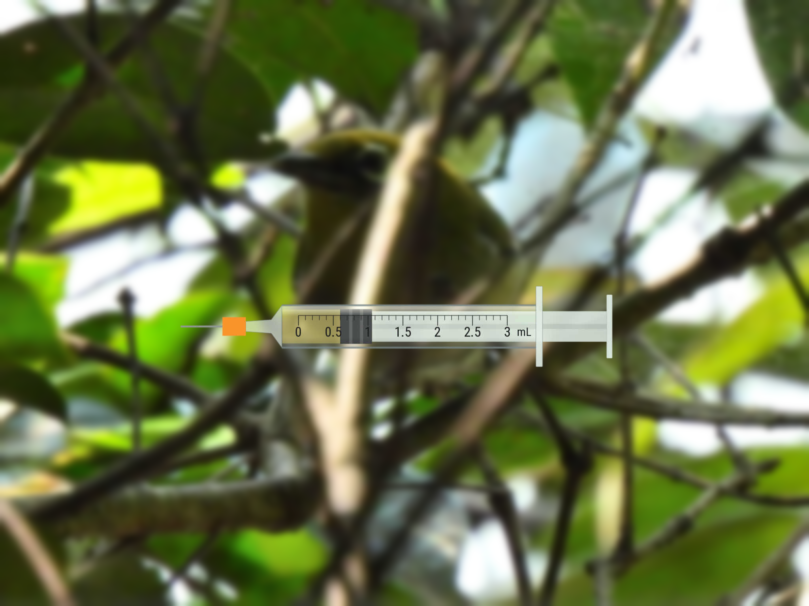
0.6 mL
